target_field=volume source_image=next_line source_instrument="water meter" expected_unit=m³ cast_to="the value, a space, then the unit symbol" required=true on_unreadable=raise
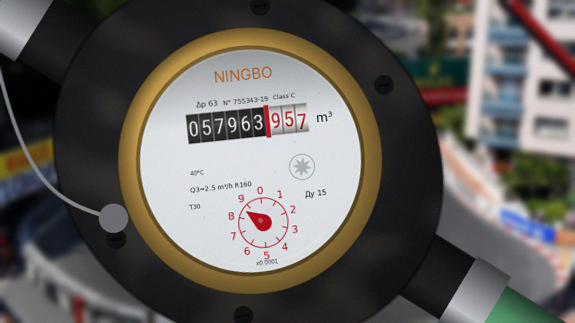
57963.9568 m³
